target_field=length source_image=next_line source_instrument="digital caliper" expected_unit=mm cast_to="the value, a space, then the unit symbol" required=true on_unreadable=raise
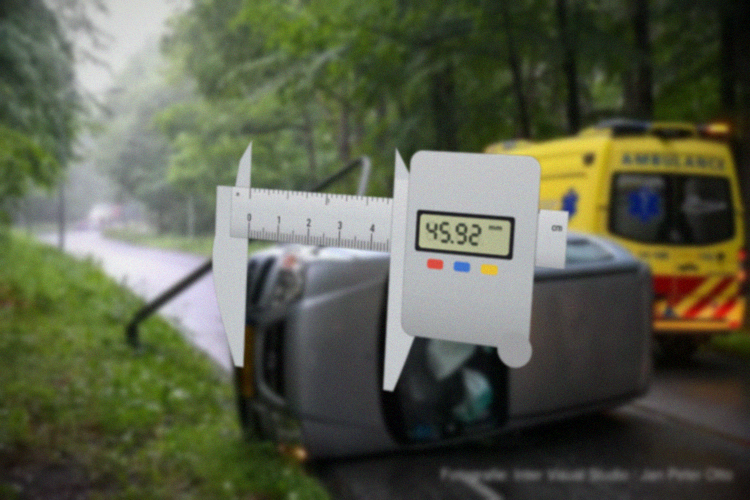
45.92 mm
